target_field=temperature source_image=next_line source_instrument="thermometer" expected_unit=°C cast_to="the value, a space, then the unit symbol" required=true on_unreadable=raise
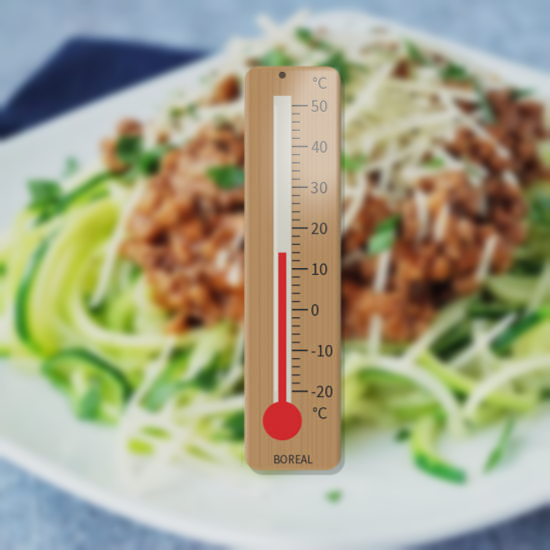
14 °C
